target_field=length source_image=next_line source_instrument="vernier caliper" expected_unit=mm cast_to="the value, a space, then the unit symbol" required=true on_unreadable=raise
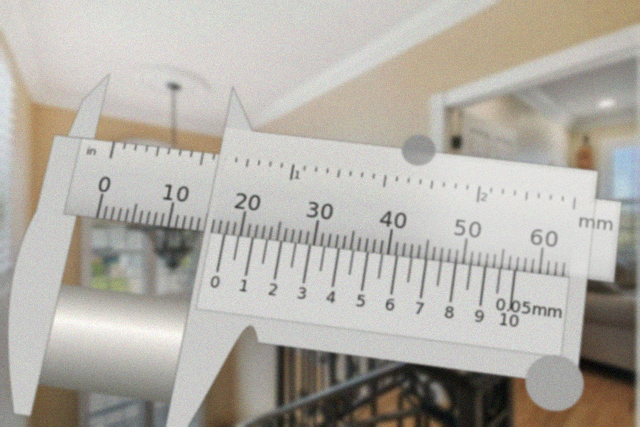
17.8 mm
